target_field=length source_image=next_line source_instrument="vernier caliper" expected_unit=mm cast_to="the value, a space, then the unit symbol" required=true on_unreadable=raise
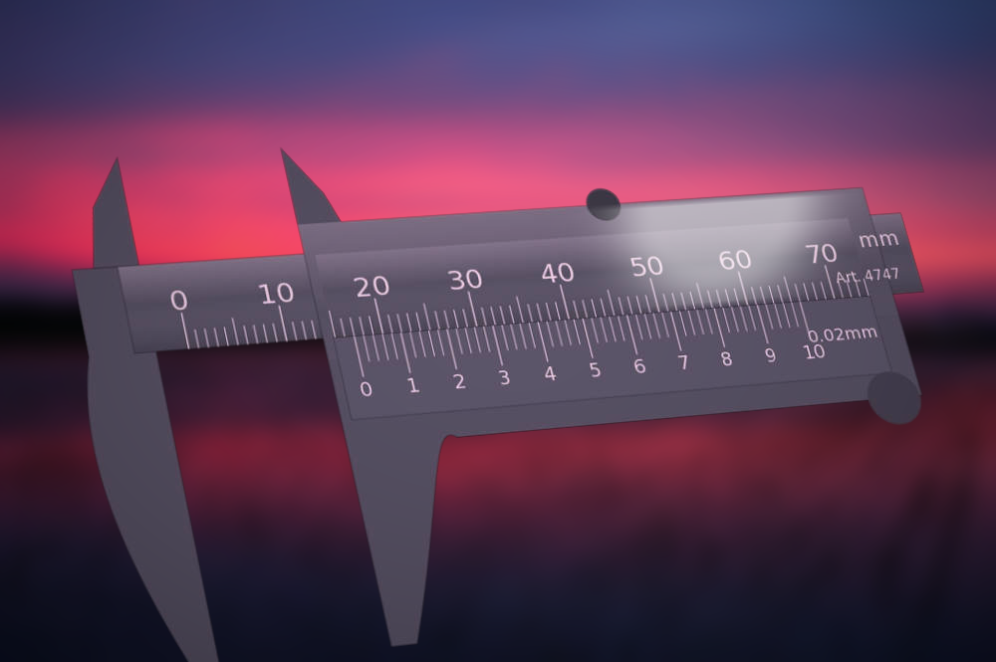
17.0 mm
